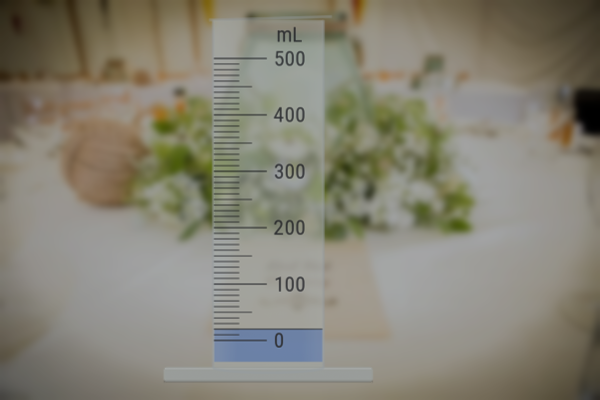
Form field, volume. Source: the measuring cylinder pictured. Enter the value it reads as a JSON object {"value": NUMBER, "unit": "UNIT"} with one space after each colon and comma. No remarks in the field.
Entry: {"value": 20, "unit": "mL"}
